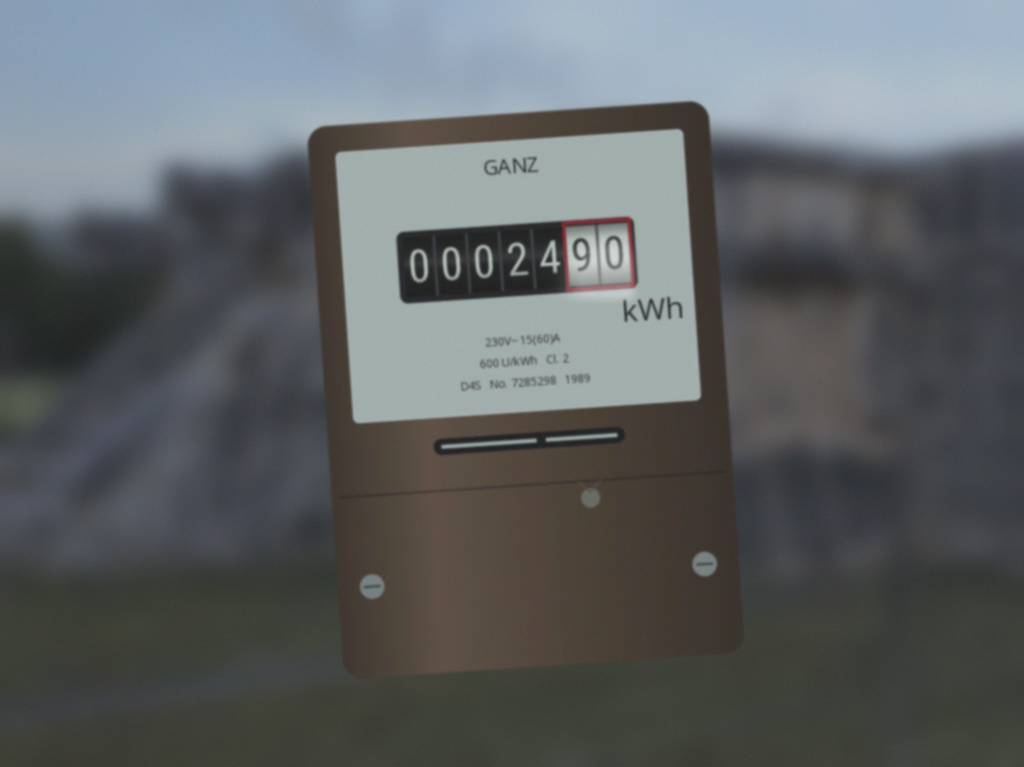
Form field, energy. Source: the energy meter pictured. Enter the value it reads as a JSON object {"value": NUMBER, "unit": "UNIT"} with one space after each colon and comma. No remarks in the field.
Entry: {"value": 24.90, "unit": "kWh"}
